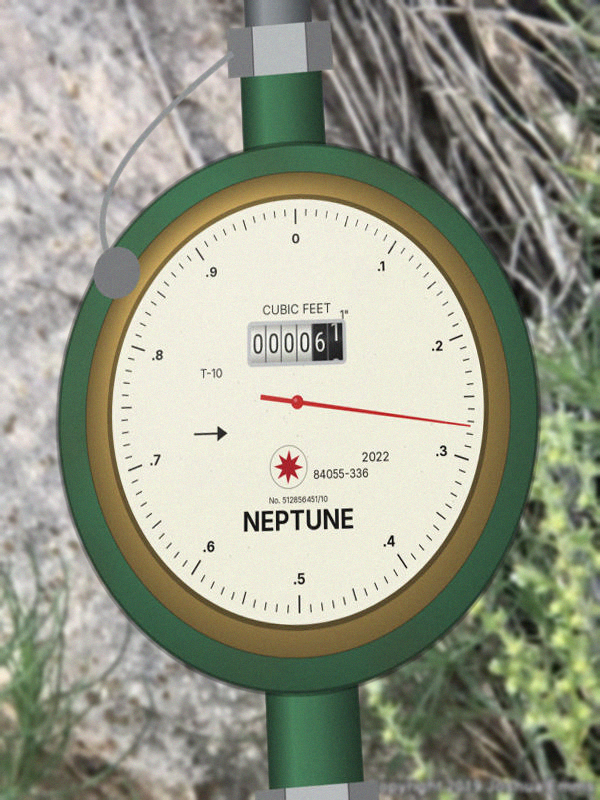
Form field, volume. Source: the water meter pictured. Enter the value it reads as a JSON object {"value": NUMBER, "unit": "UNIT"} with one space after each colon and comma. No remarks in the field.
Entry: {"value": 61.27, "unit": "ft³"}
